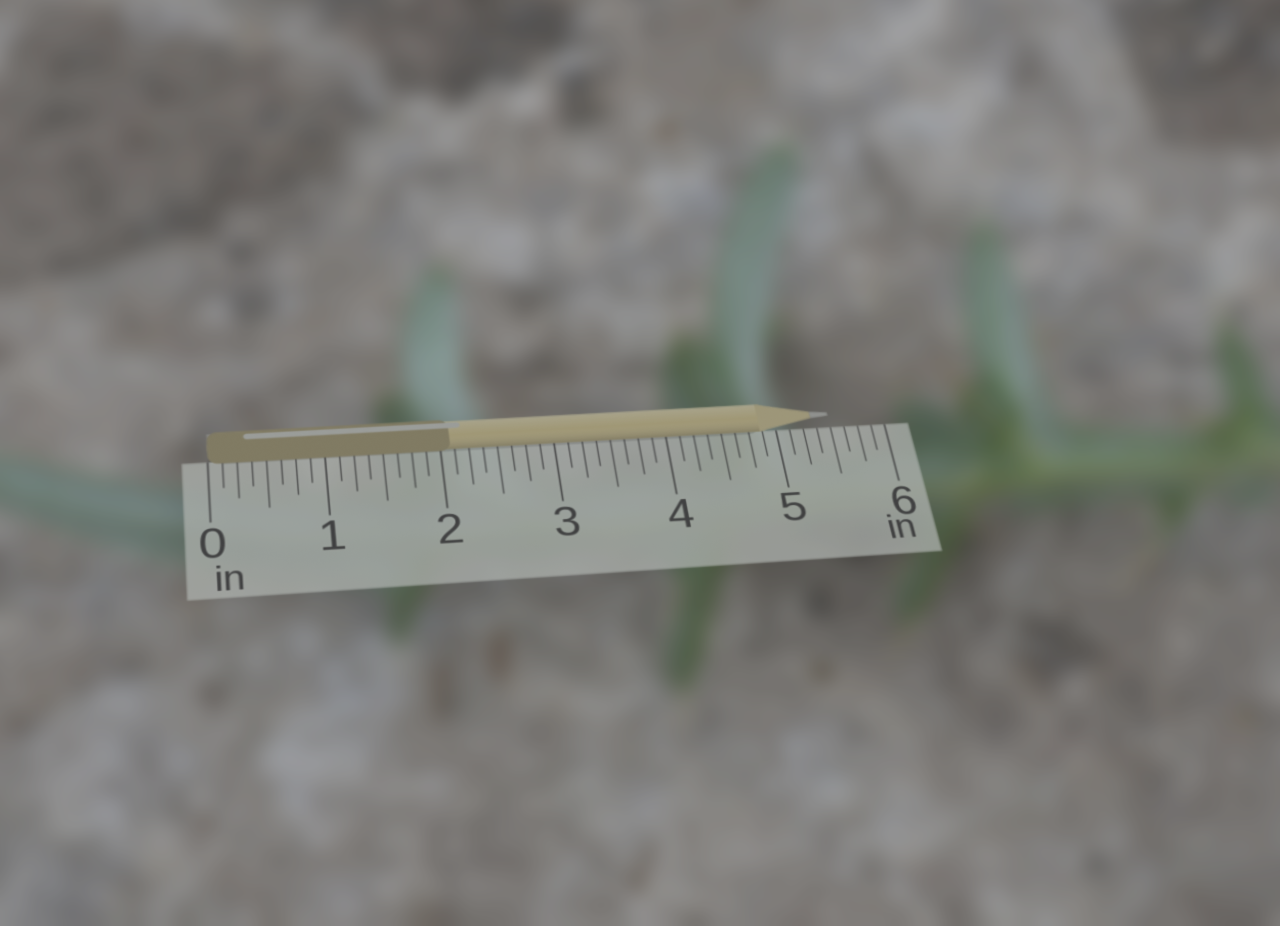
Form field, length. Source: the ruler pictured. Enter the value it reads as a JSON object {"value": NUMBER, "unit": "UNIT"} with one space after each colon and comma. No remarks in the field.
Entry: {"value": 5.5, "unit": "in"}
